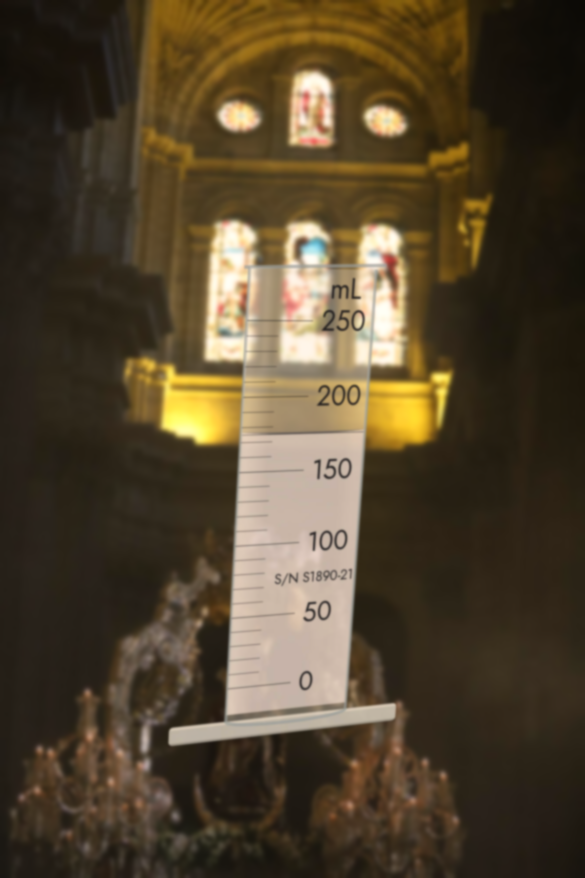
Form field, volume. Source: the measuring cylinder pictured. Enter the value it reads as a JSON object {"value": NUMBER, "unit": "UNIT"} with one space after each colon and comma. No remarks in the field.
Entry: {"value": 175, "unit": "mL"}
